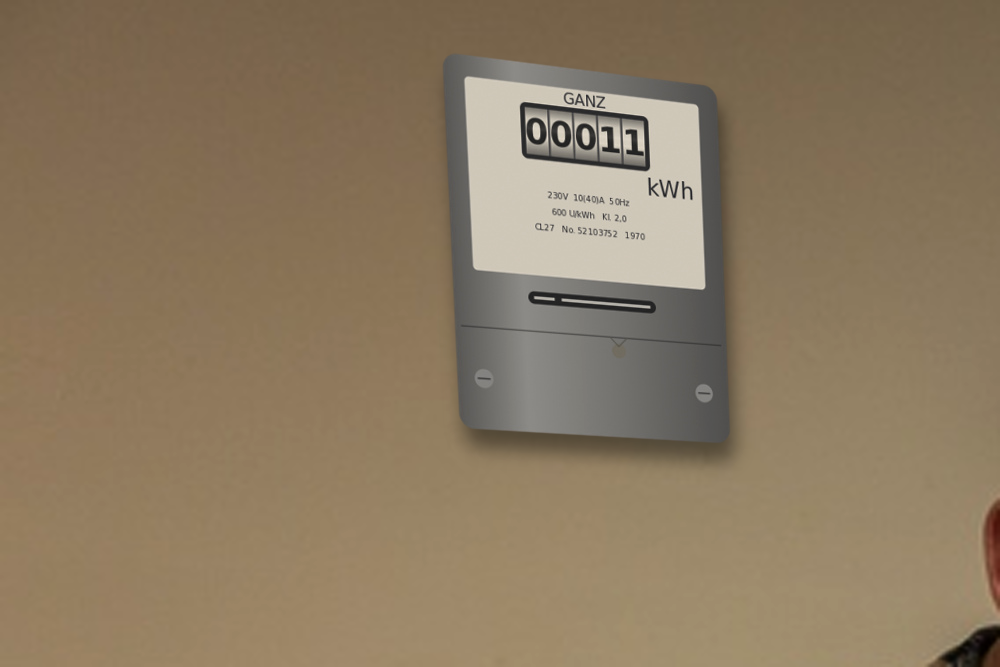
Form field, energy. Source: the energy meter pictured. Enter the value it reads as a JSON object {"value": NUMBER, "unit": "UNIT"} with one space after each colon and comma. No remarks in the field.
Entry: {"value": 11, "unit": "kWh"}
